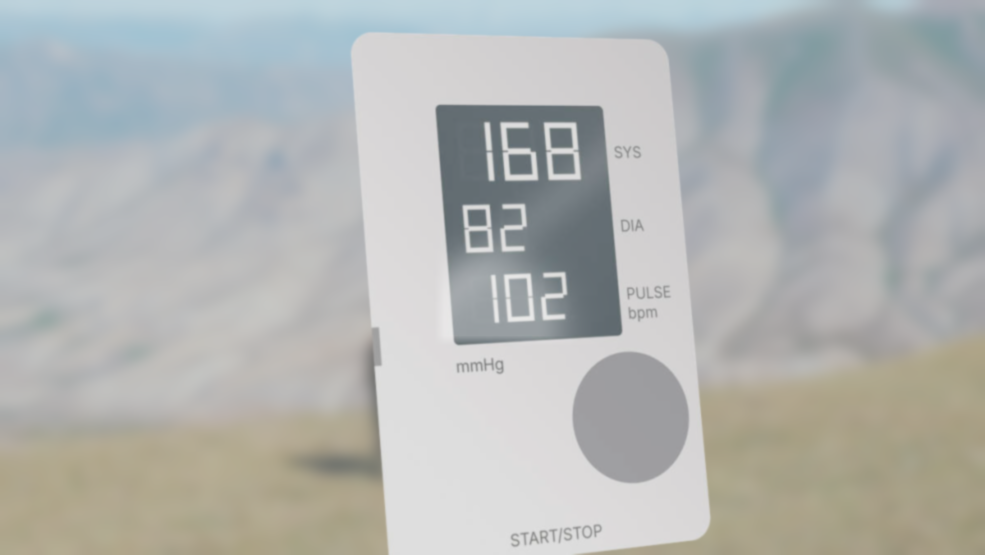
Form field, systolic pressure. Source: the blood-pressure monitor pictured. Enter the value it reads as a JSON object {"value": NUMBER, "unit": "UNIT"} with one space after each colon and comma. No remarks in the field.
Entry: {"value": 168, "unit": "mmHg"}
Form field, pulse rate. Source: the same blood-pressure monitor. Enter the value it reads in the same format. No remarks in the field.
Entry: {"value": 102, "unit": "bpm"}
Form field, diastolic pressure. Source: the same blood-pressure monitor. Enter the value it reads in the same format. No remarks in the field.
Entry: {"value": 82, "unit": "mmHg"}
